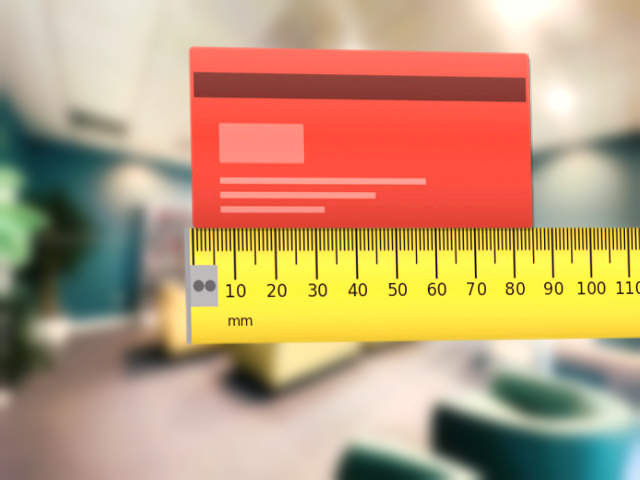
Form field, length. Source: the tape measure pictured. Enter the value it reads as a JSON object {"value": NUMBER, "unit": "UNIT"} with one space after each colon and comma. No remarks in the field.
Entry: {"value": 85, "unit": "mm"}
